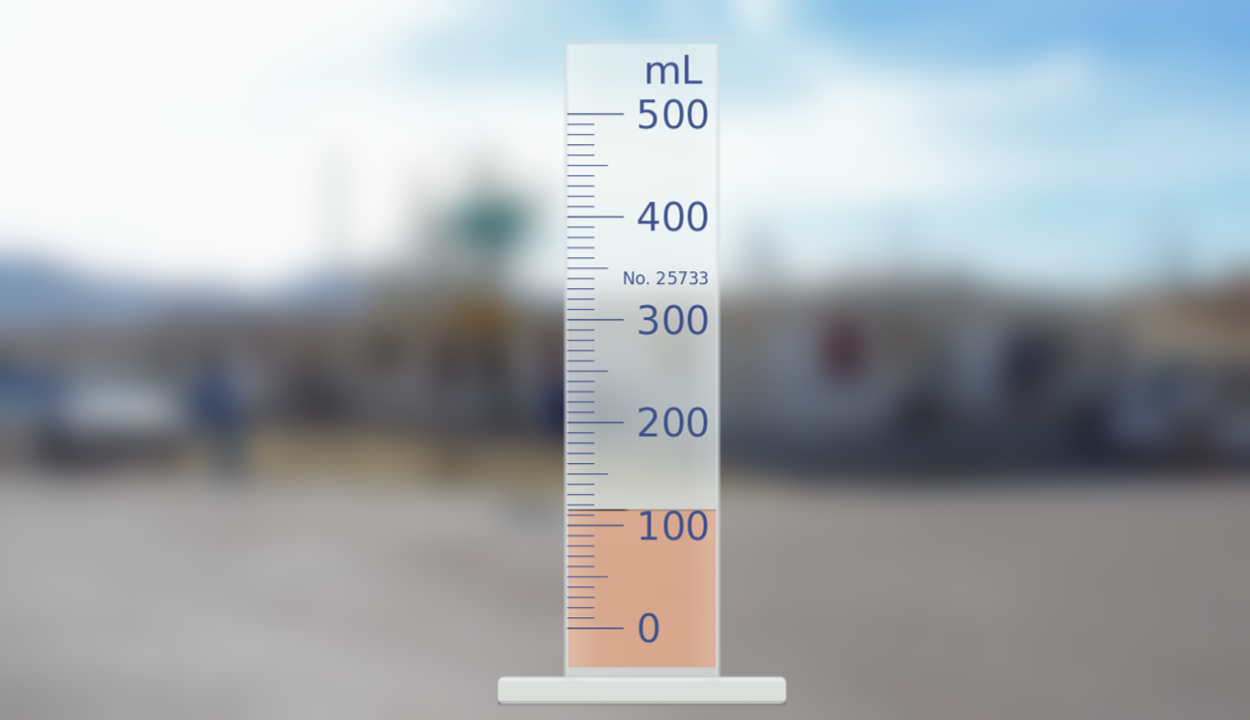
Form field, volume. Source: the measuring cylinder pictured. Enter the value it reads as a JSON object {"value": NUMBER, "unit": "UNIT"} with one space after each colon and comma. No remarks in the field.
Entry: {"value": 115, "unit": "mL"}
